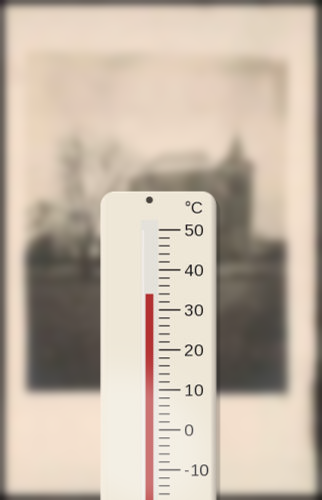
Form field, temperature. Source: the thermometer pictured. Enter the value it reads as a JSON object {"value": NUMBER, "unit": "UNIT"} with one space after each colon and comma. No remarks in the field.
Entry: {"value": 34, "unit": "°C"}
